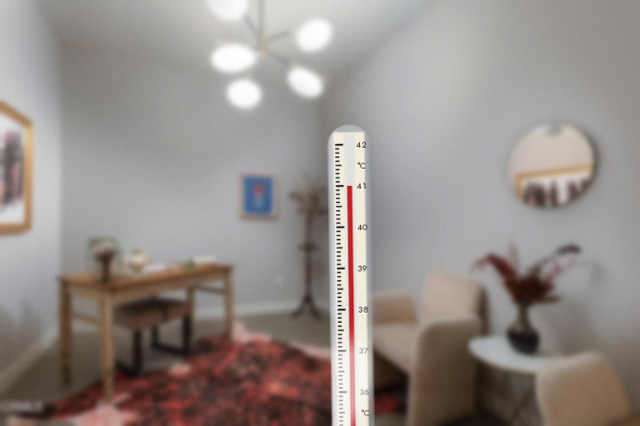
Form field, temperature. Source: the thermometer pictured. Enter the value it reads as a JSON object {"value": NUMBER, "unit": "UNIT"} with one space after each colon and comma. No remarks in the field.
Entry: {"value": 41, "unit": "°C"}
